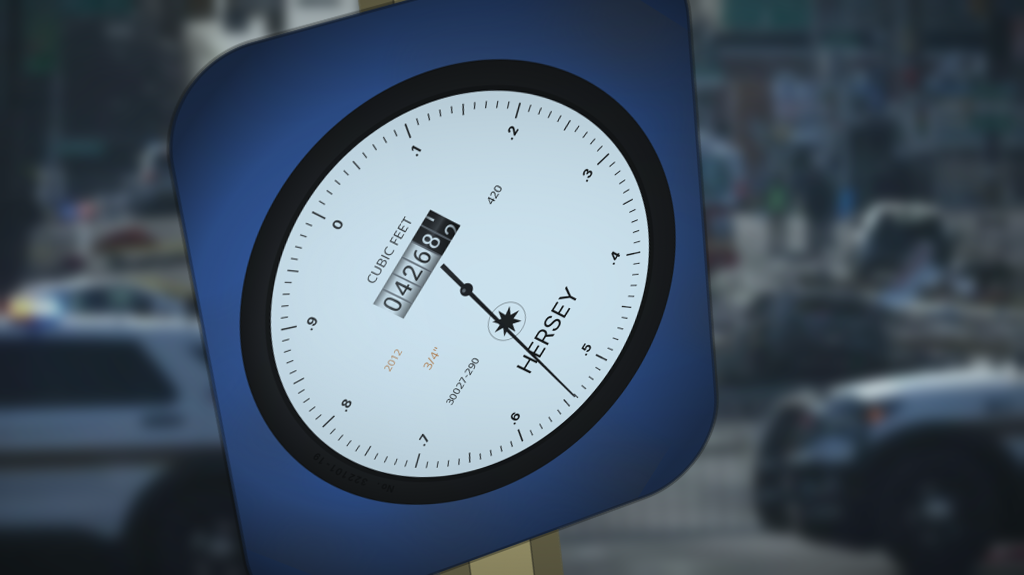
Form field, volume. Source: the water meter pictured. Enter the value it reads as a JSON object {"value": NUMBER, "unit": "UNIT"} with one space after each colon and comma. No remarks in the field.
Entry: {"value": 42681.54, "unit": "ft³"}
